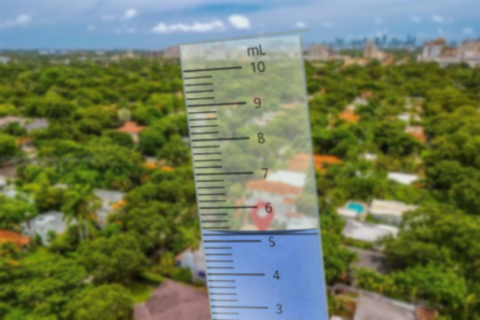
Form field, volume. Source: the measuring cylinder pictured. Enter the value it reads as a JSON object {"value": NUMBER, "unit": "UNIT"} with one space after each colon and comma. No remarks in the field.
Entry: {"value": 5.2, "unit": "mL"}
